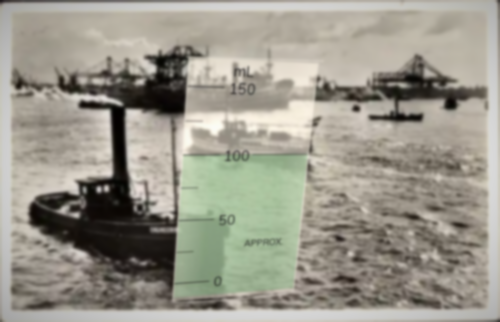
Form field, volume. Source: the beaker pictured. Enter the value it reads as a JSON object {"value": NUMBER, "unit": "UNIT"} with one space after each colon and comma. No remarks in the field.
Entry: {"value": 100, "unit": "mL"}
